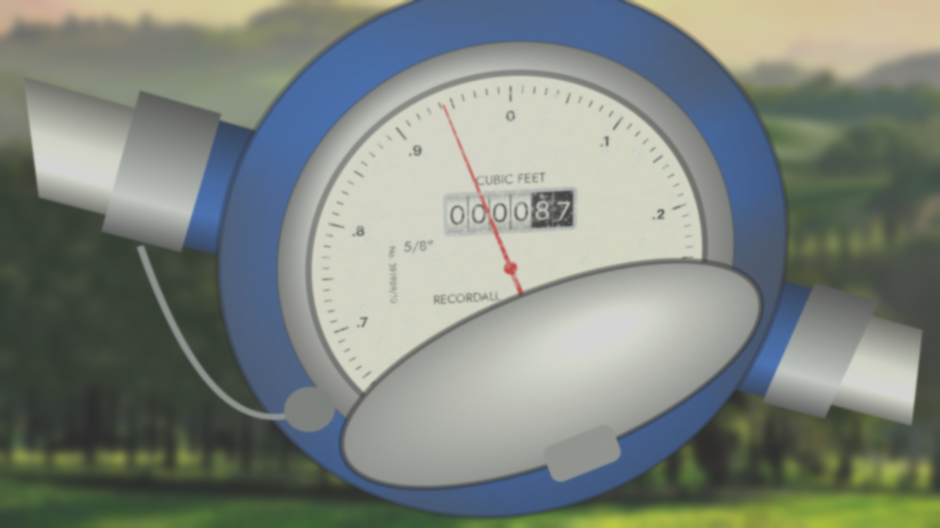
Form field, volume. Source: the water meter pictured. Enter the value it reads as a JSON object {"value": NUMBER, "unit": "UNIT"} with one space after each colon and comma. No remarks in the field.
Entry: {"value": 86.94, "unit": "ft³"}
